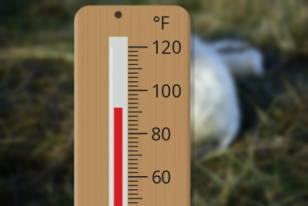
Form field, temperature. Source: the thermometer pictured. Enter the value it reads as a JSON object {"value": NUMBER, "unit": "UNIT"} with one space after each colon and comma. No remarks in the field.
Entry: {"value": 92, "unit": "°F"}
